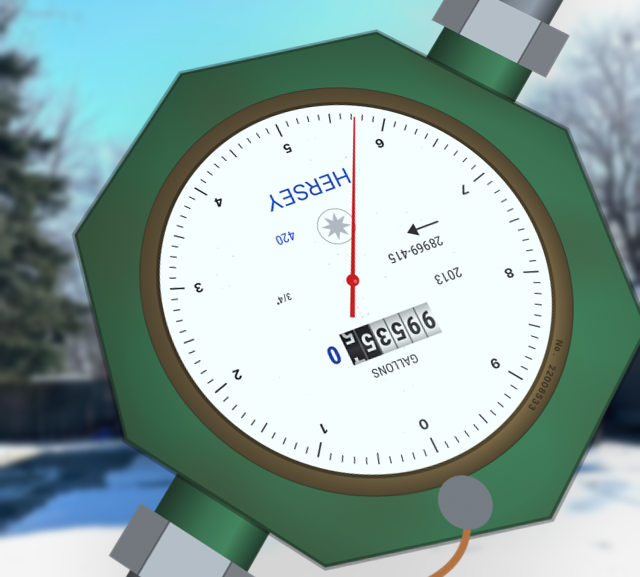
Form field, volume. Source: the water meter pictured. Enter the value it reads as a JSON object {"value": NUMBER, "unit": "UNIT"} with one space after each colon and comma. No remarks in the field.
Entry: {"value": 9953545.7, "unit": "gal"}
